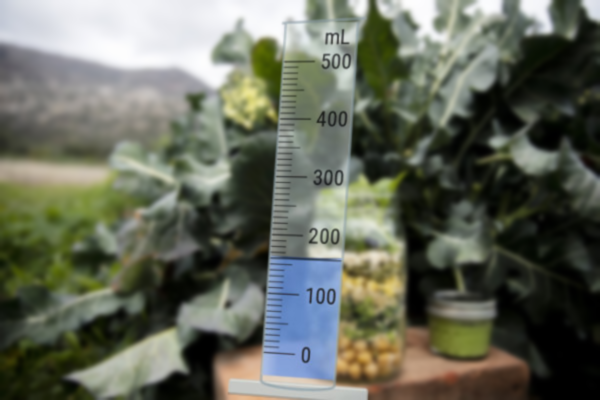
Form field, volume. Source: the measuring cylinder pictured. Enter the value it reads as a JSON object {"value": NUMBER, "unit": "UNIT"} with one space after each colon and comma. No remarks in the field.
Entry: {"value": 160, "unit": "mL"}
